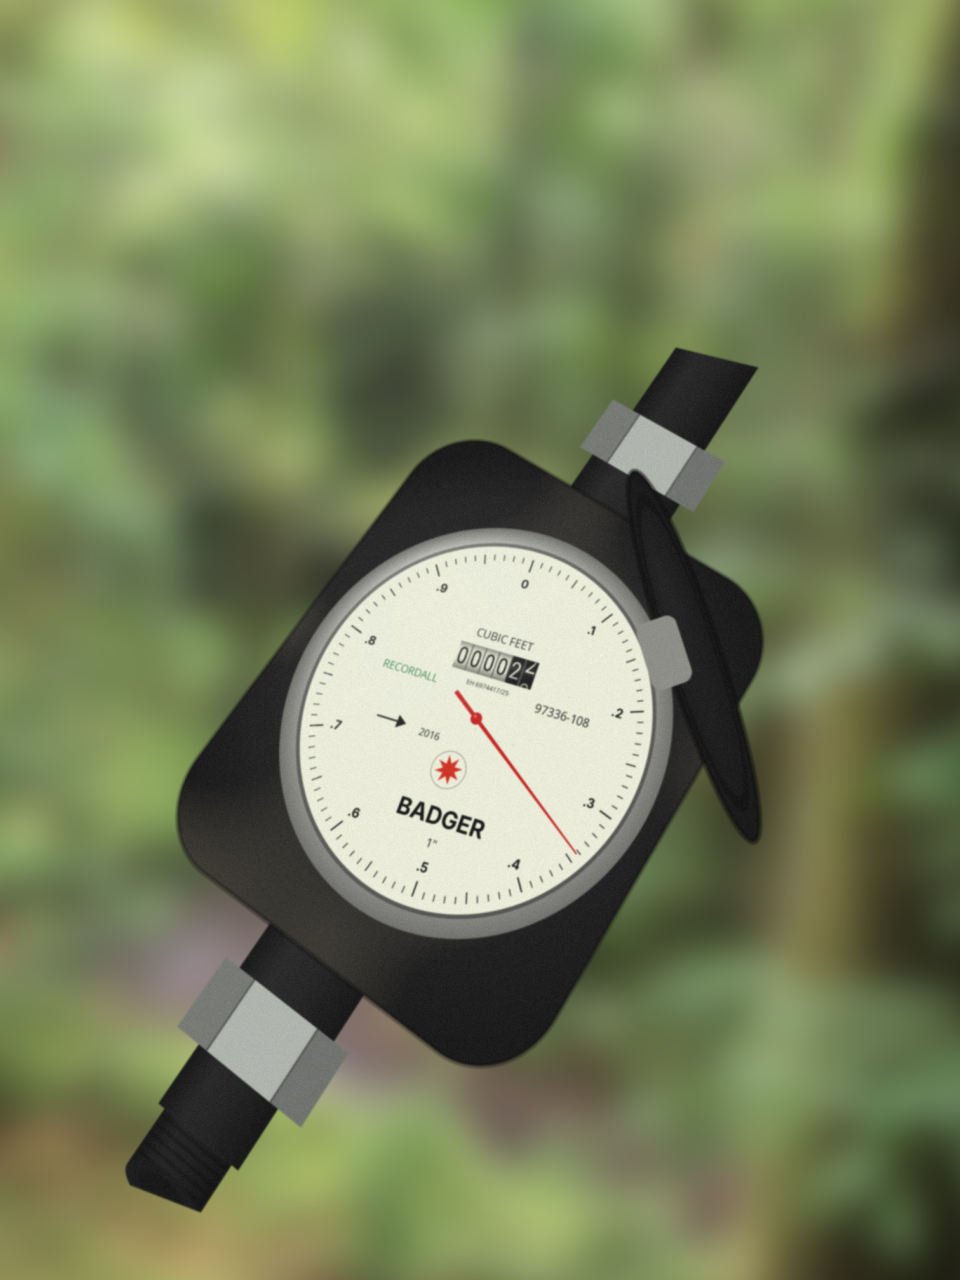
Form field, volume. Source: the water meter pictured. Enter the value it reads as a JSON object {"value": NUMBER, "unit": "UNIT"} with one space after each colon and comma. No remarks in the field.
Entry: {"value": 22.34, "unit": "ft³"}
